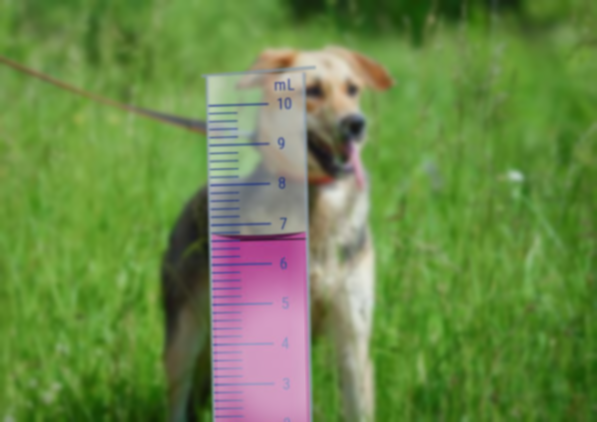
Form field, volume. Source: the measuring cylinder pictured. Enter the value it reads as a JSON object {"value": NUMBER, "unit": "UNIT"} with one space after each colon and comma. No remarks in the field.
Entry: {"value": 6.6, "unit": "mL"}
